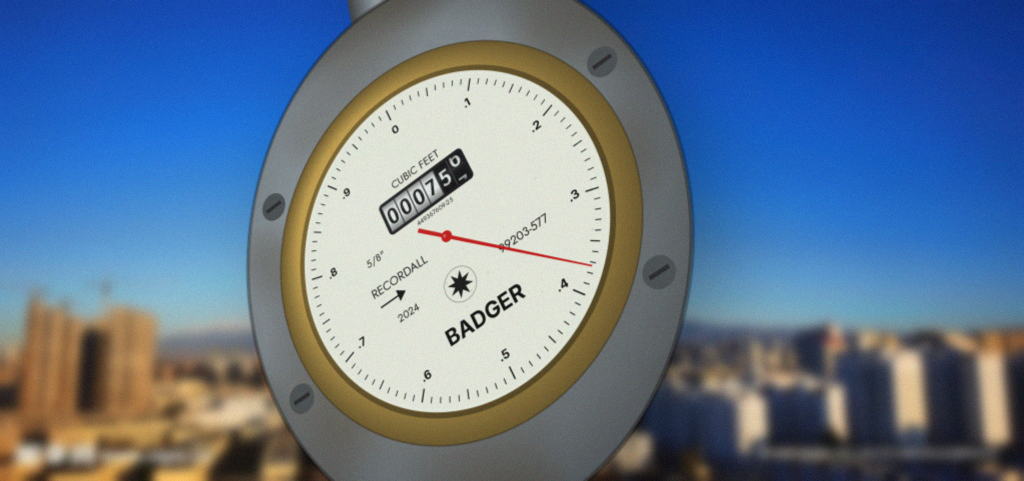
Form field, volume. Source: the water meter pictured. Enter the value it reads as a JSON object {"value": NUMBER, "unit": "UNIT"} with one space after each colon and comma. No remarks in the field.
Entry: {"value": 756.37, "unit": "ft³"}
